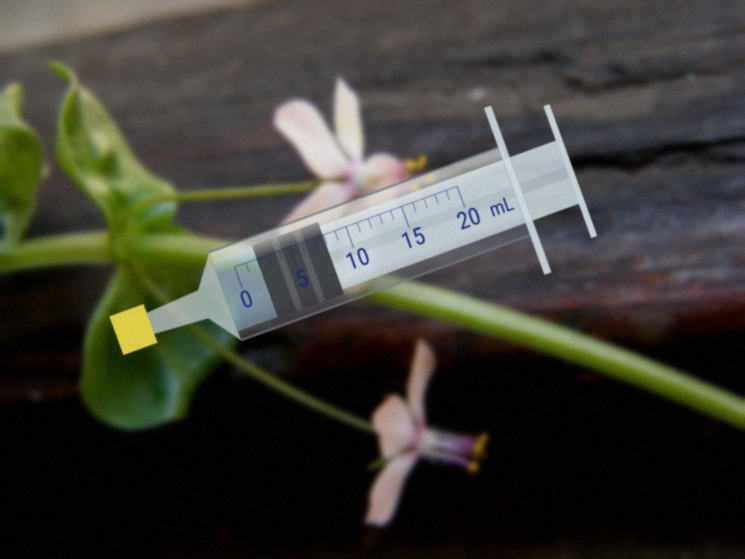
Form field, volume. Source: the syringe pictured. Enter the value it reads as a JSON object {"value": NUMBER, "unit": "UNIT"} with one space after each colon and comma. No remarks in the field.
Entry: {"value": 2, "unit": "mL"}
